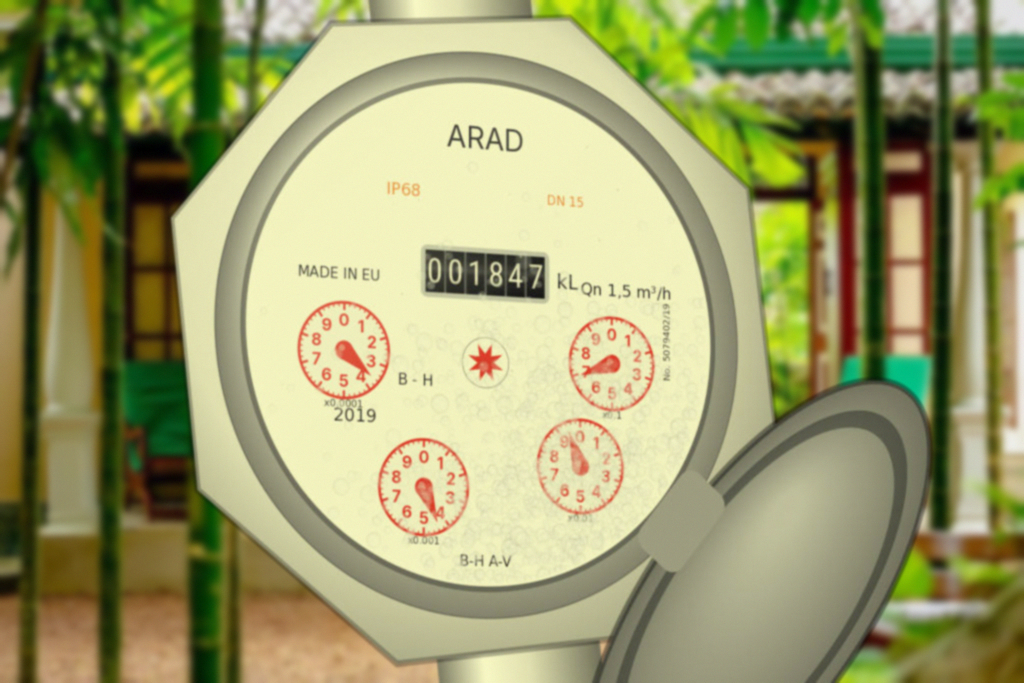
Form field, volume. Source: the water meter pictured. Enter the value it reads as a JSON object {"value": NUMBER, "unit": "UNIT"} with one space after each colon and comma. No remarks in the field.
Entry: {"value": 1847.6943, "unit": "kL"}
